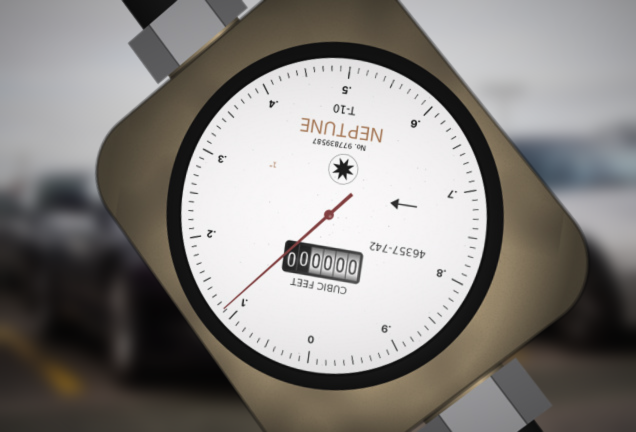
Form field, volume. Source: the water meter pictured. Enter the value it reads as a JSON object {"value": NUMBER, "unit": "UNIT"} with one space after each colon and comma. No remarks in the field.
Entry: {"value": 0.11, "unit": "ft³"}
